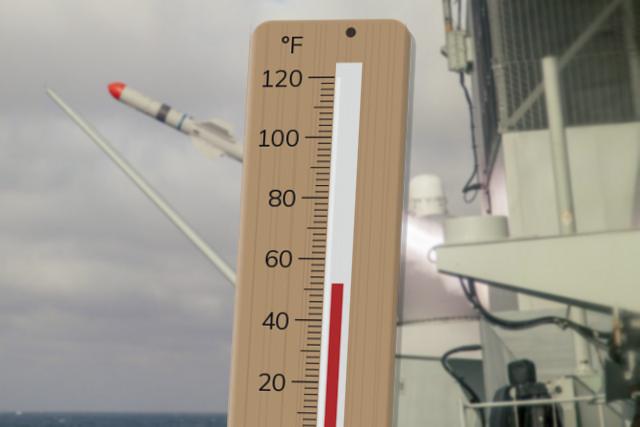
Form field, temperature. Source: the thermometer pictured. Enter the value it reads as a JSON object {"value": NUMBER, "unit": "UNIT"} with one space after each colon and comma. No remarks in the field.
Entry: {"value": 52, "unit": "°F"}
